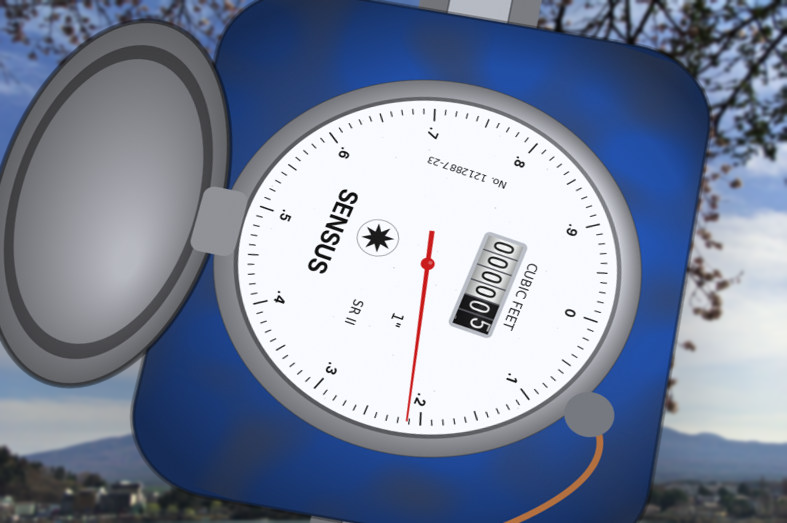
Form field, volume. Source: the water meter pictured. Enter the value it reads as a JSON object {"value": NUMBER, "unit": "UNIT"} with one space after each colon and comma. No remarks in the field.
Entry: {"value": 5.21, "unit": "ft³"}
